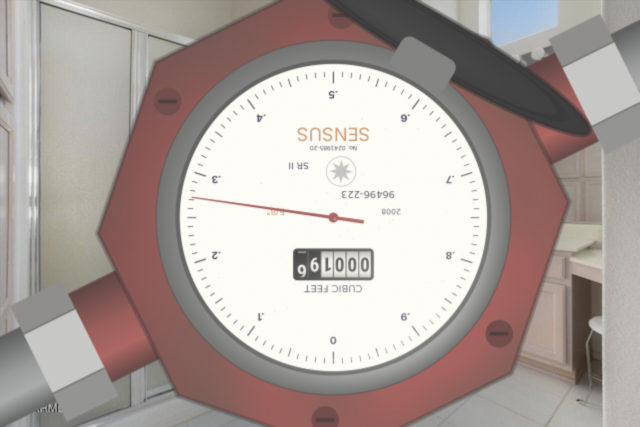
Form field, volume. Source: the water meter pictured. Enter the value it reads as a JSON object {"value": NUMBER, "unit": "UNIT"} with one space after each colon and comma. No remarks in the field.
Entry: {"value": 196.27, "unit": "ft³"}
